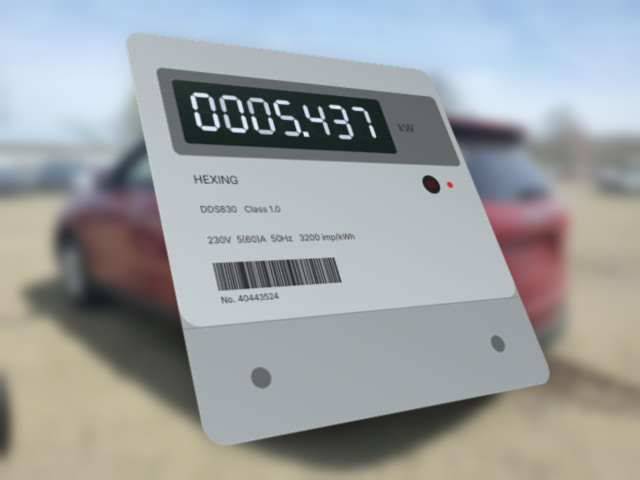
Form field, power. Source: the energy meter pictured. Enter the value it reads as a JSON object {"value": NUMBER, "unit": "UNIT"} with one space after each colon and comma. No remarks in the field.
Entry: {"value": 5.437, "unit": "kW"}
